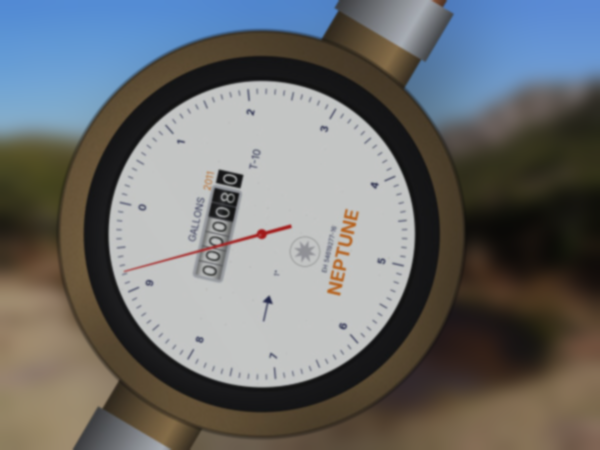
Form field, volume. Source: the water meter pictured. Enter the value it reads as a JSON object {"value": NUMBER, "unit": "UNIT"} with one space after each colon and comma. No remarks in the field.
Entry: {"value": 79.2, "unit": "gal"}
